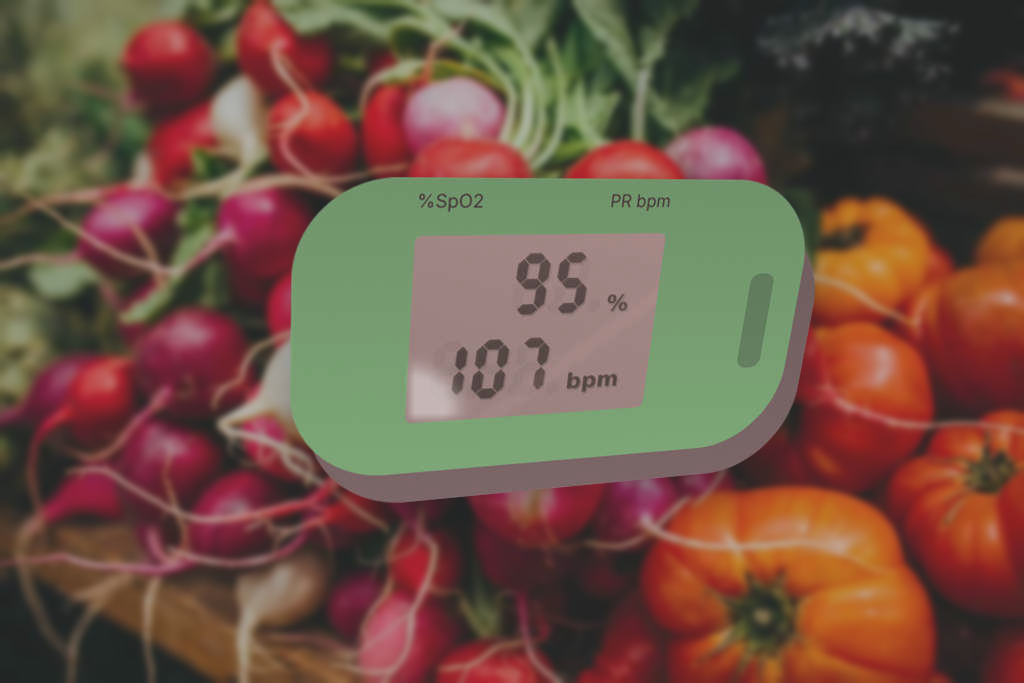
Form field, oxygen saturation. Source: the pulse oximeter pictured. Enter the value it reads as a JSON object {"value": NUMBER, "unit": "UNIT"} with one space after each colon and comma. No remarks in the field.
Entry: {"value": 95, "unit": "%"}
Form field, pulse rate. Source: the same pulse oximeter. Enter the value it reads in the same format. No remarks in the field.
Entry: {"value": 107, "unit": "bpm"}
